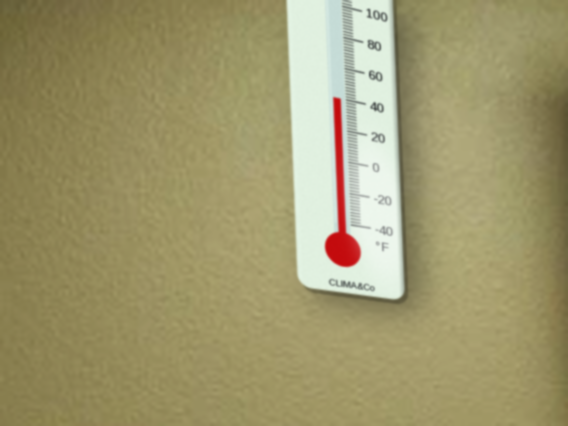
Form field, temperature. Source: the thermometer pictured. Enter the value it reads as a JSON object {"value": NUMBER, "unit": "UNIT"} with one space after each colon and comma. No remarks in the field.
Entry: {"value": 40, "unit": "°F"}
